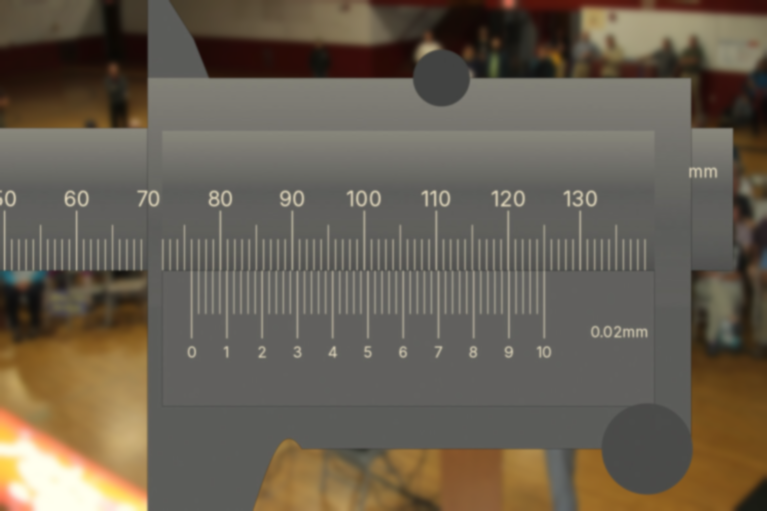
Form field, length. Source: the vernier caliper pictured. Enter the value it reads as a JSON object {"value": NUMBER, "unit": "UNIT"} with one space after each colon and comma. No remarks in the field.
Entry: {"value": 76.0, "unit": "mm"}
